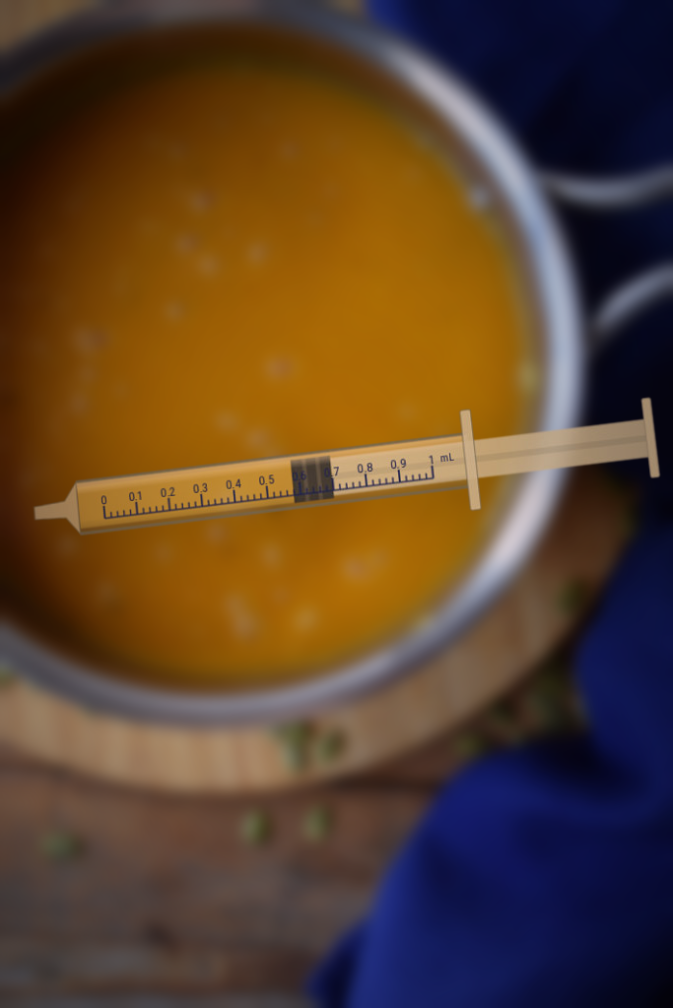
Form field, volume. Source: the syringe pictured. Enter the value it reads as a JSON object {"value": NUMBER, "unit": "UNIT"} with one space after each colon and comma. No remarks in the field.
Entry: {"value": 0.58, "unit": "mL"}
